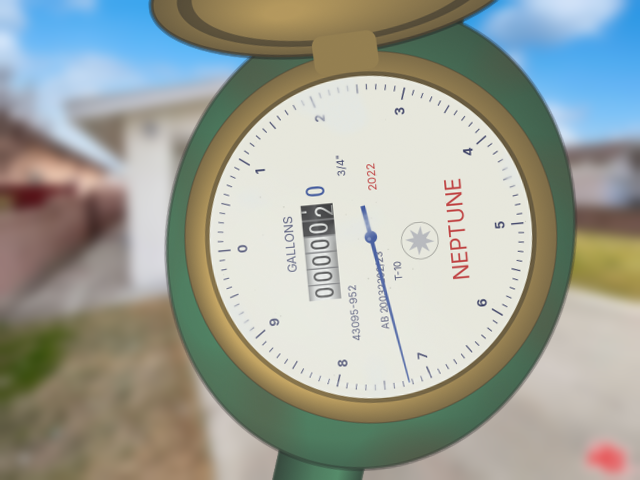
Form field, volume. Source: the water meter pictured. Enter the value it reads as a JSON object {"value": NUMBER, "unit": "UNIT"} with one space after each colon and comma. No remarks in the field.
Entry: {"value": 17.2, "unit": "gal"}
